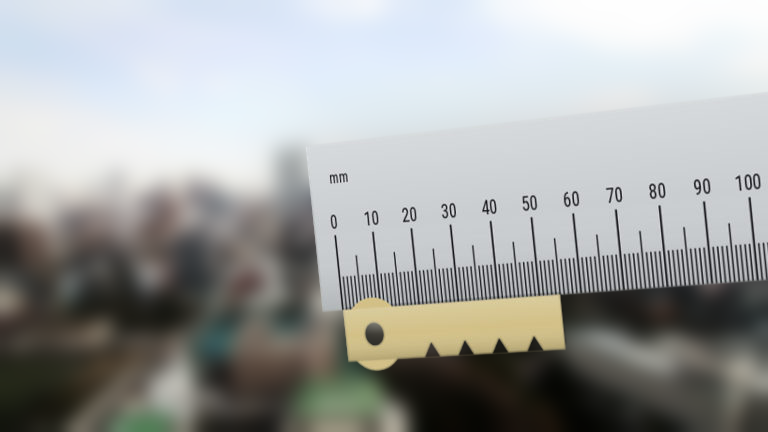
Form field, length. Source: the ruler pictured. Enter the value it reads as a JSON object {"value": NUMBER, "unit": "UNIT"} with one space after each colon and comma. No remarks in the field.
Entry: {"value": 55, "unit": "mm"}
